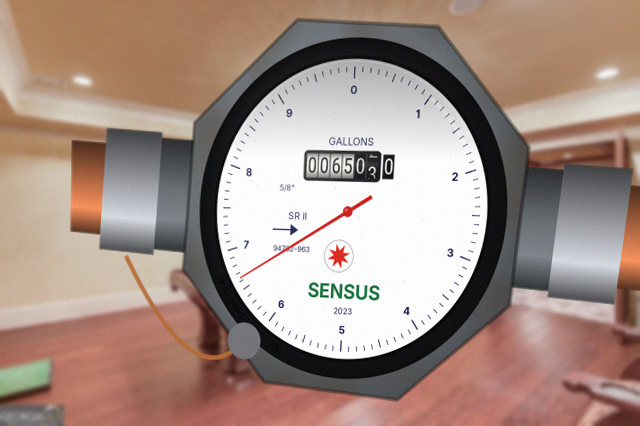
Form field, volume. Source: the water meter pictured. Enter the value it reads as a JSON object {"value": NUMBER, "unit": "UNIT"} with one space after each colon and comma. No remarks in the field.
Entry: {"value": 65026.6, "unit": "gal"}
